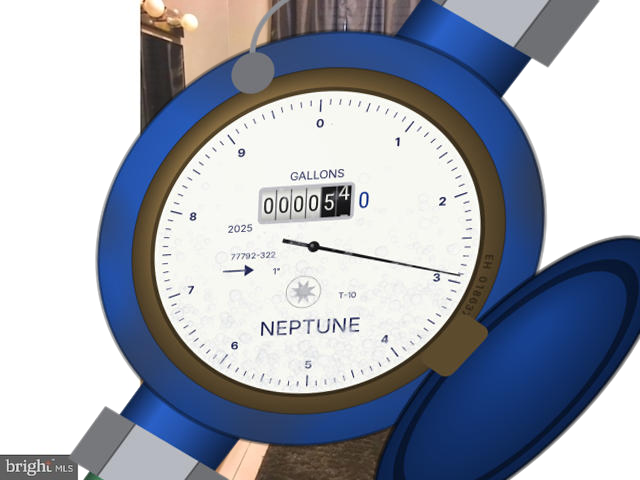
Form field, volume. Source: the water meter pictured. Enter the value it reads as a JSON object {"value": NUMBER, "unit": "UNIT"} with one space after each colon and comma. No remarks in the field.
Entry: {"value": 542.9, "unit": "gal"}
